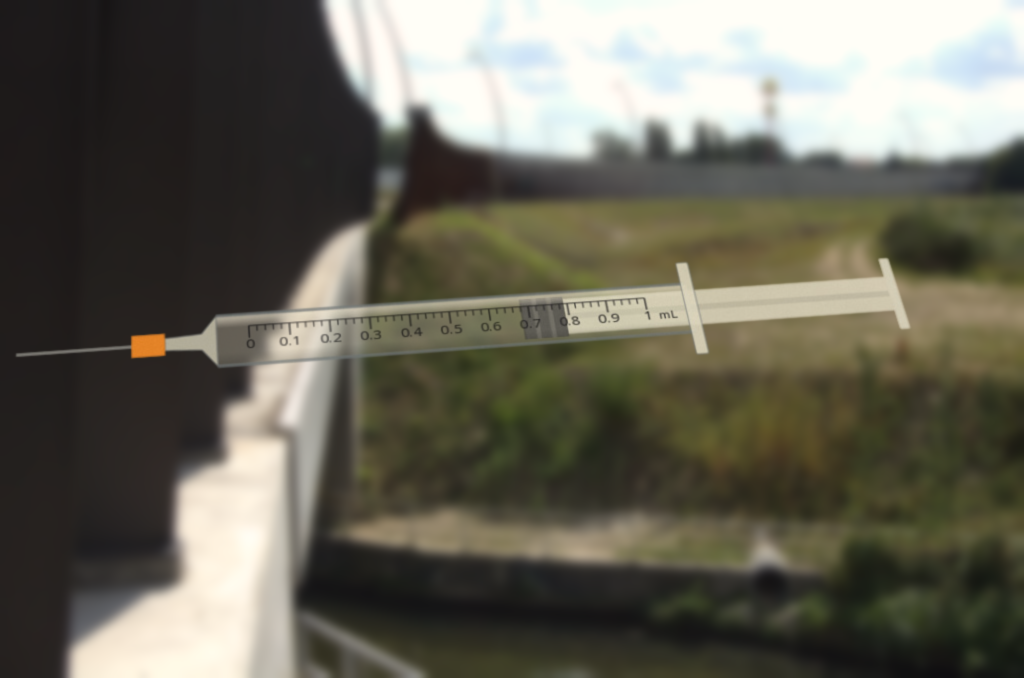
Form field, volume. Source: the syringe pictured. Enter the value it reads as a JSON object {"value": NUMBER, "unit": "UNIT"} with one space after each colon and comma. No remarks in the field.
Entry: {"value": 0.68, "unit": "mL"}
